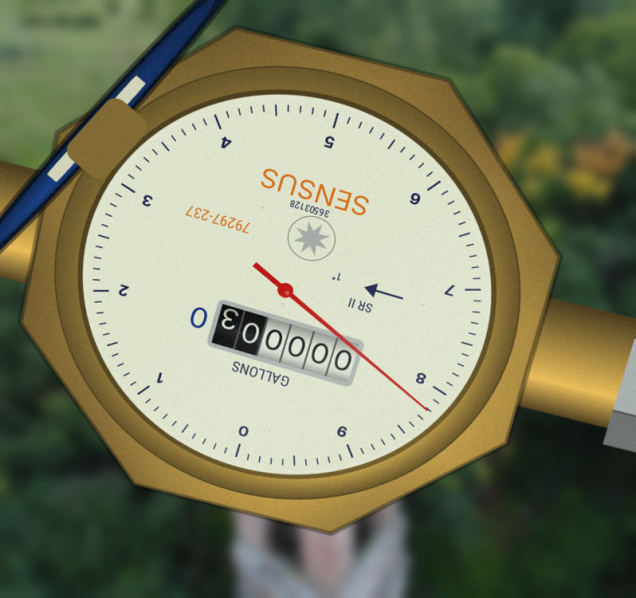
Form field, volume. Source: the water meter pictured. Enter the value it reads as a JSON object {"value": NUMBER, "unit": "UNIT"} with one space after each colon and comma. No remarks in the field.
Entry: {"value": 28.2, "unit": "gal"}
